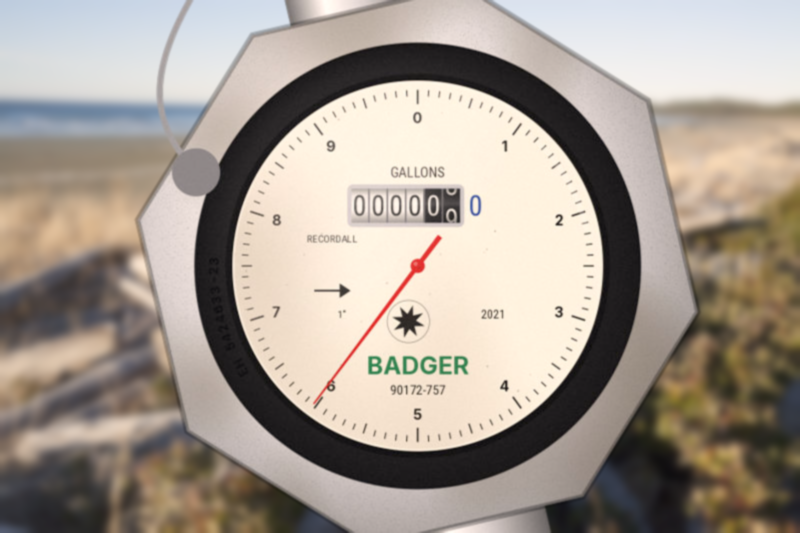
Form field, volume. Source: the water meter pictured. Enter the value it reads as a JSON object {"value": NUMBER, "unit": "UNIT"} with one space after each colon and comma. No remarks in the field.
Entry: {"value": 86.0, "unit": "gal"}
